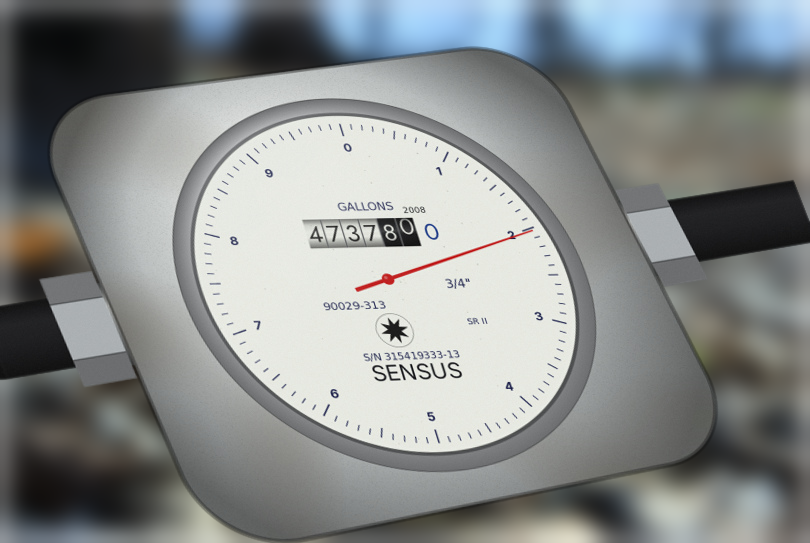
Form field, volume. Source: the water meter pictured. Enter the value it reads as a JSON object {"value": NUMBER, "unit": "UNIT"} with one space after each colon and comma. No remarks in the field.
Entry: {"value": 4737802.0, "unit": "gal"}
